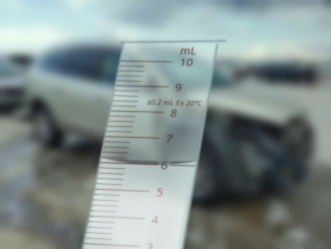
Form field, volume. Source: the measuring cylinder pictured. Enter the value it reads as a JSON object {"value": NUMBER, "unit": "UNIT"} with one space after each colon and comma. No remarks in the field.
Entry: {"value": 6, "unit": "mL"}
